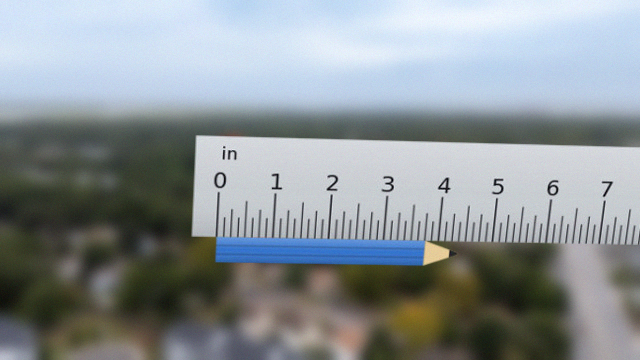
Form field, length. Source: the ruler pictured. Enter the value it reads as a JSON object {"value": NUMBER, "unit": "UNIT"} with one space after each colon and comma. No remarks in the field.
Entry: {"value": 4.375, "unit": "in"}
